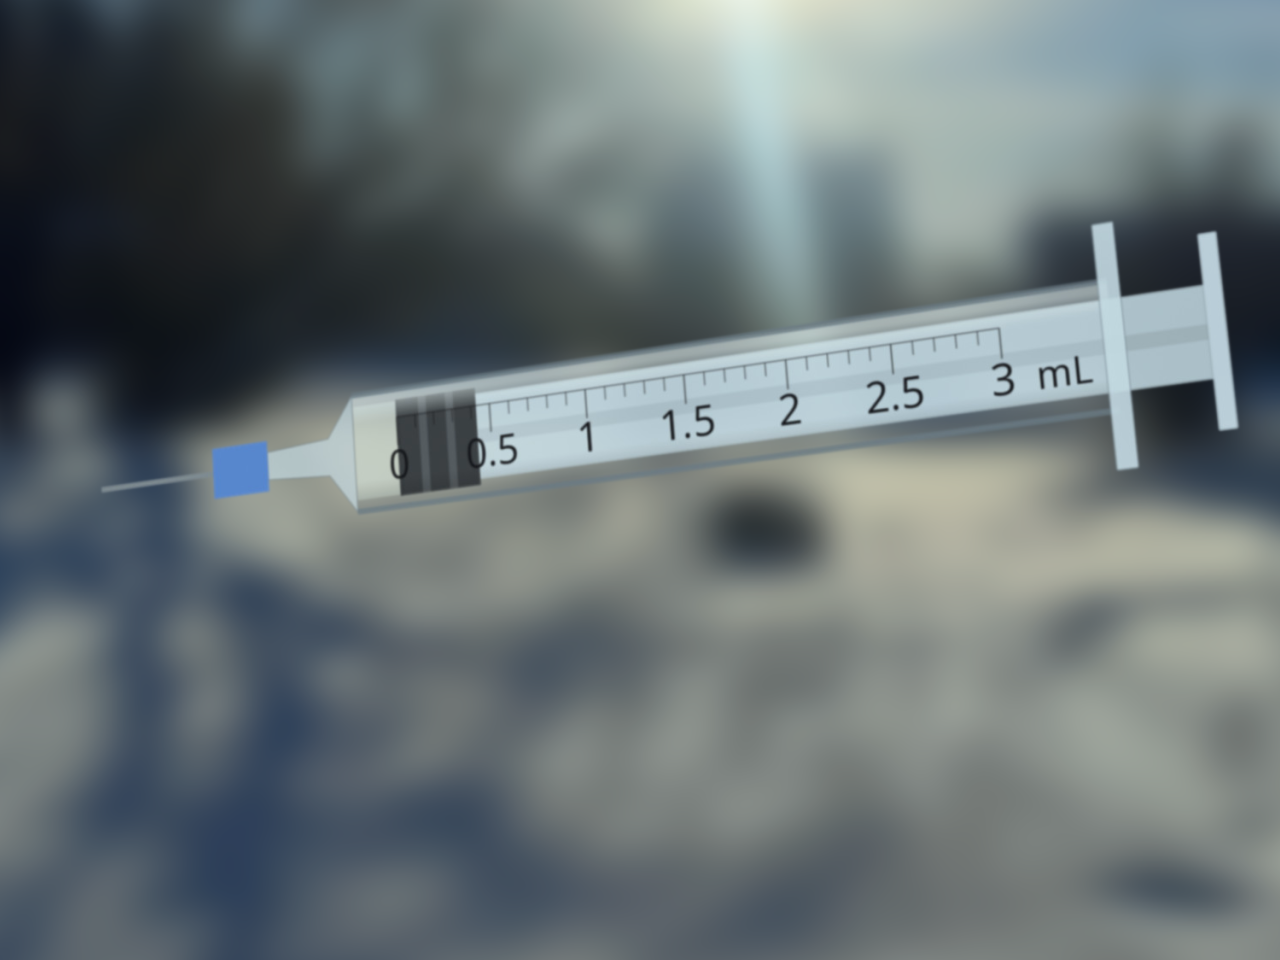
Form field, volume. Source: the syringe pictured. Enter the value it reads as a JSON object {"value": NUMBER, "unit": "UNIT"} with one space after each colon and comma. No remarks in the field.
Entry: {"value": 0, "unit": "mL"}
